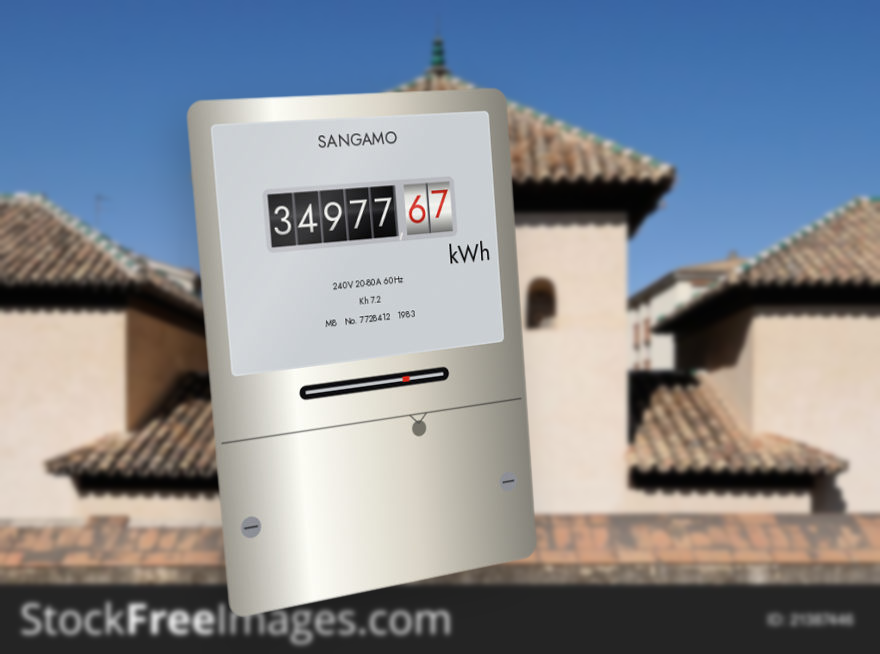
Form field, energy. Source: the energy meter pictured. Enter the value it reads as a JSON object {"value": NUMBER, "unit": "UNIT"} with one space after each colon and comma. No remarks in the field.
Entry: {"value": 34977.67, "unit": "kWh"}
